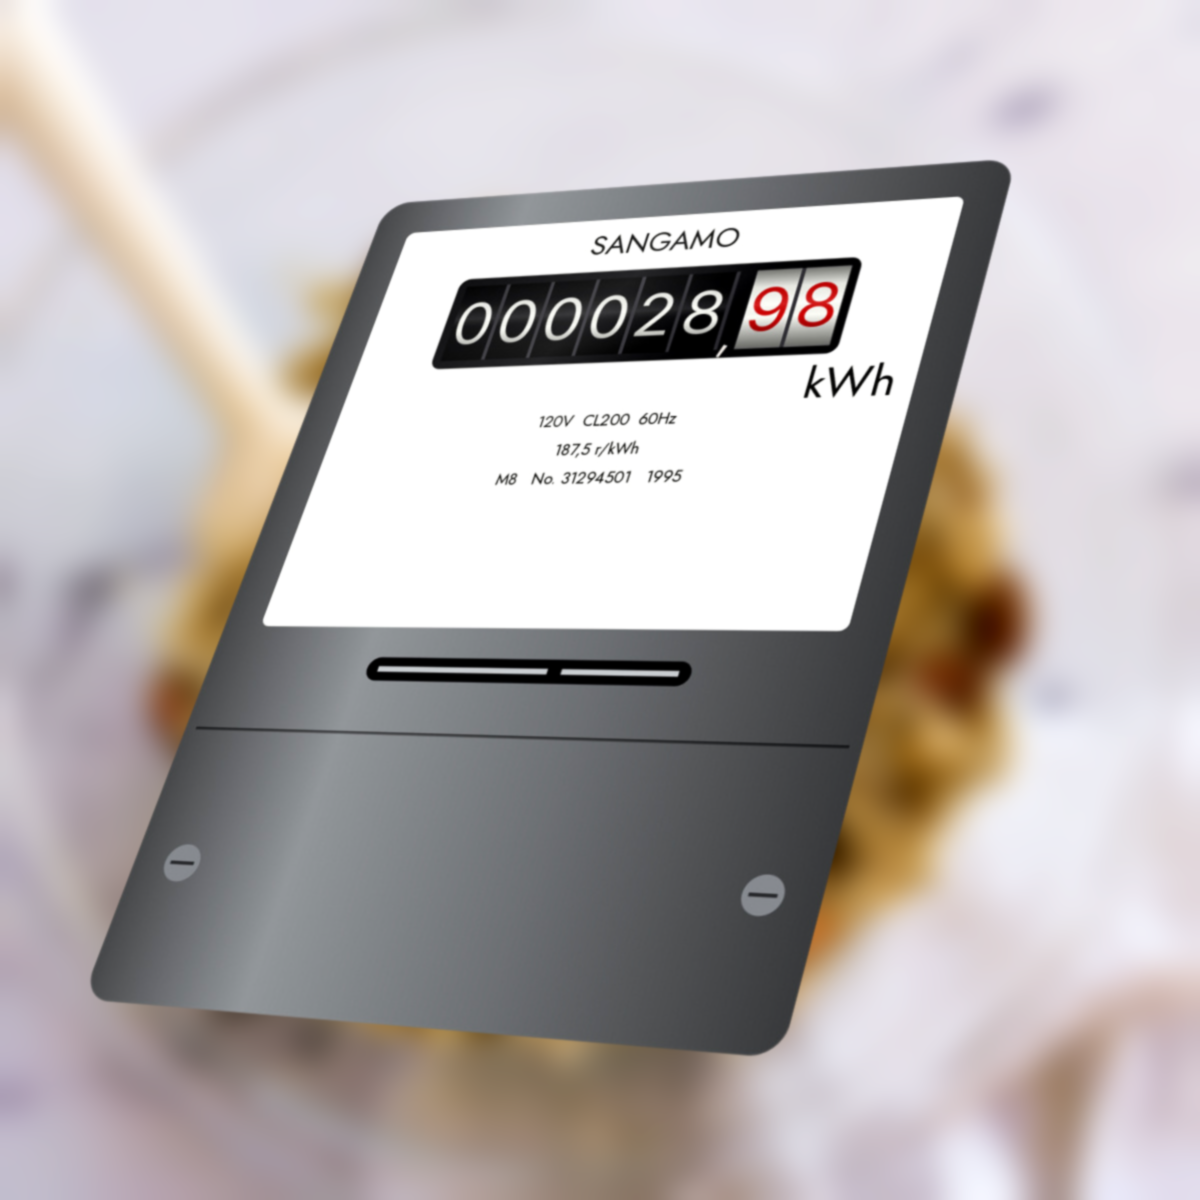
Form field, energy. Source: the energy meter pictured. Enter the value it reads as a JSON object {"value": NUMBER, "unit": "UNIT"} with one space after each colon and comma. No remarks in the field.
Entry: {"value": 28.98, "unit": "kWh"}
